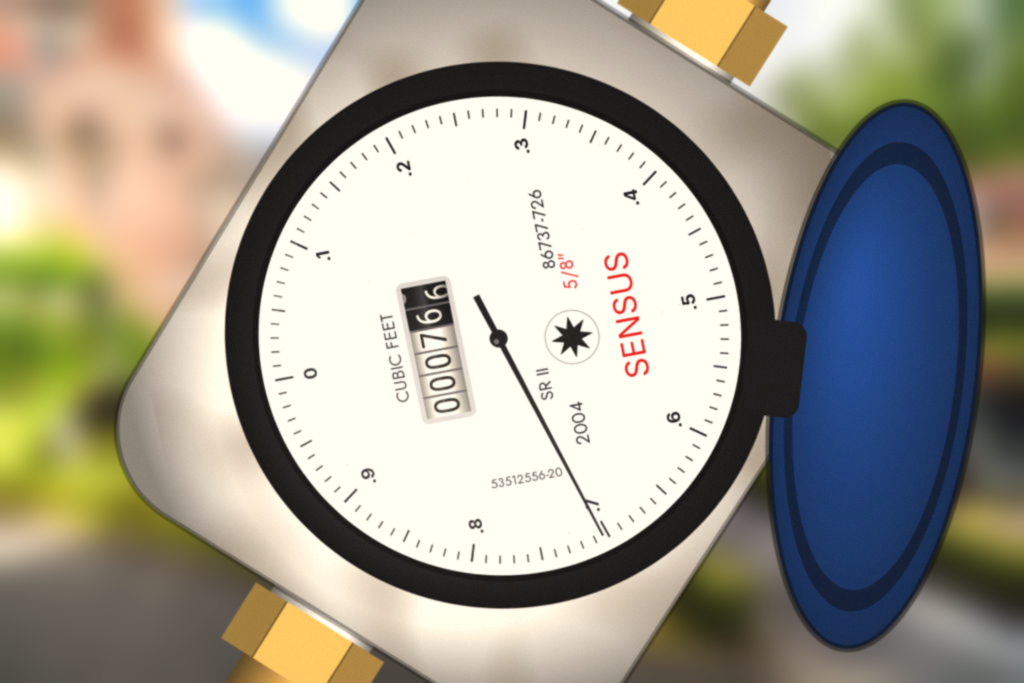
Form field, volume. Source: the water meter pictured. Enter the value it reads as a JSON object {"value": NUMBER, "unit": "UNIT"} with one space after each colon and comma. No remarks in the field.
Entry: {"value": 765.70, "unit": "ft³"}
